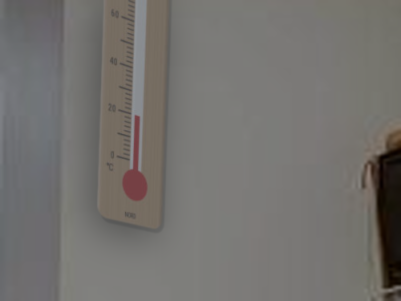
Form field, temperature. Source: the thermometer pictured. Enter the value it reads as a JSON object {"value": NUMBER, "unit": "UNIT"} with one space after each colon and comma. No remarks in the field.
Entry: {"value": 20, "unit": "°C"}
